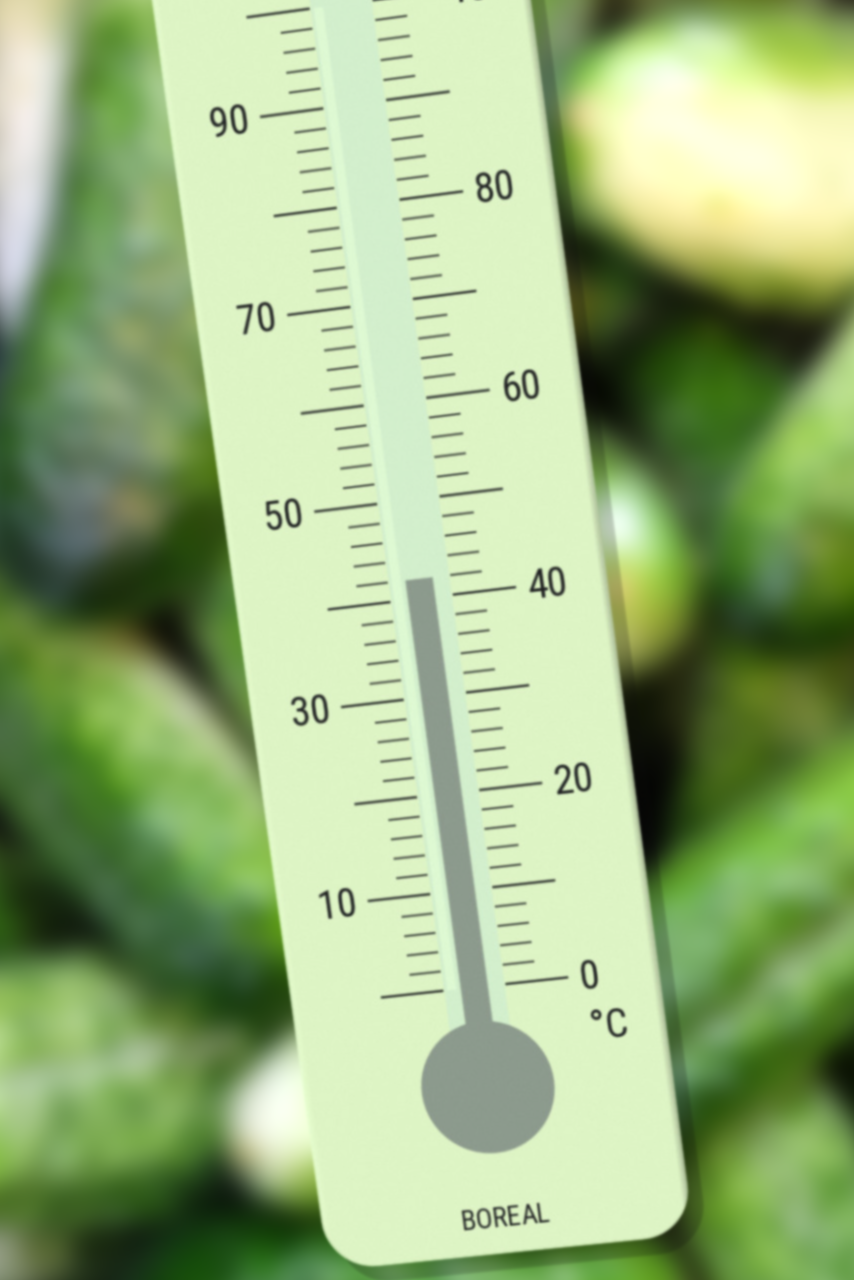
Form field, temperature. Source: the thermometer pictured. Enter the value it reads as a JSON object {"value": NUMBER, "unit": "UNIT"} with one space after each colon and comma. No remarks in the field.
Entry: {"value": 42, "unit": "°C"}
